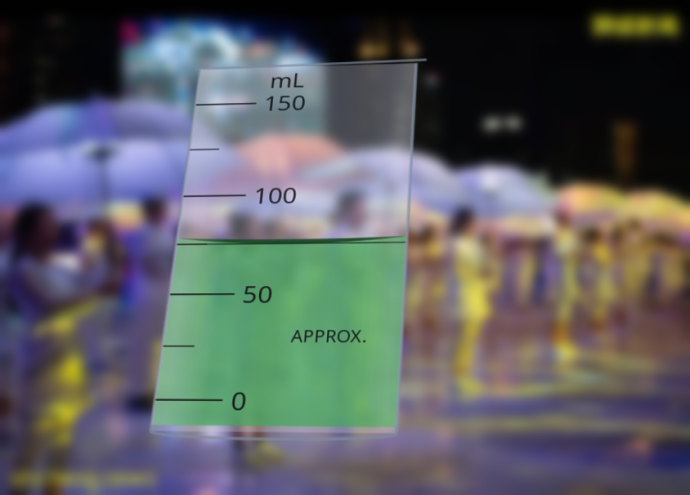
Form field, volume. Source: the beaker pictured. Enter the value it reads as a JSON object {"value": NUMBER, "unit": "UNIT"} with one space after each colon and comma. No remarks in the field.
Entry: {"value": 75, "unit": "mL"}
